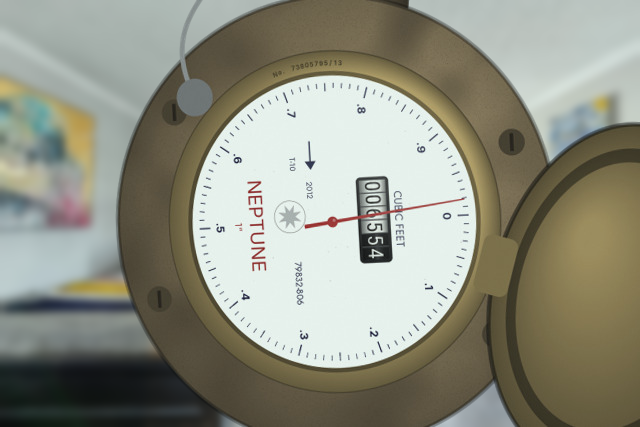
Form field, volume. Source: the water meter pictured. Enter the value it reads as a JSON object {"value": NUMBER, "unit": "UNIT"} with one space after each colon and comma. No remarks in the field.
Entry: {"value": 6553.98, "unit": "ft³"}
